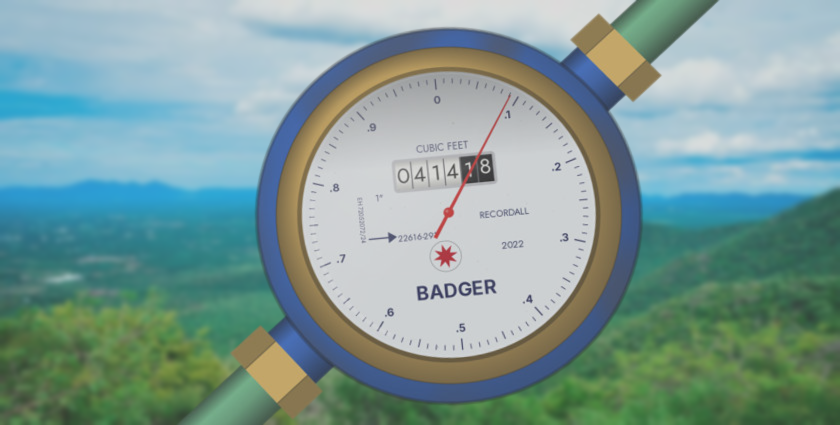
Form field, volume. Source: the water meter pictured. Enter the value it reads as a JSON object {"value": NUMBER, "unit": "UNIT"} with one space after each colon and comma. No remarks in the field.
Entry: {"value": 41418.09, "unit": "ft³"}
